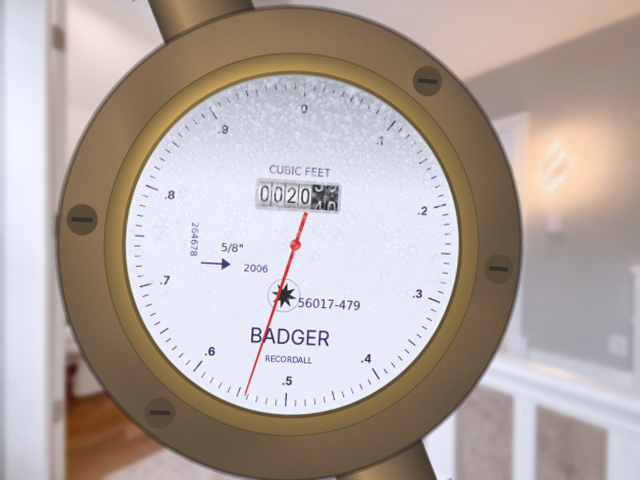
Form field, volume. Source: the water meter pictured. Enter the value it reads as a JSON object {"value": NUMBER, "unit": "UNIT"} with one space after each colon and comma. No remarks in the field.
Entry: {"value": 2039.54, "unit": "ft³"}
